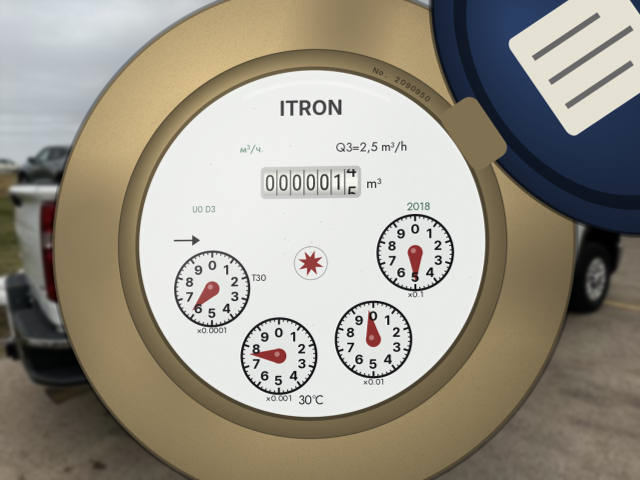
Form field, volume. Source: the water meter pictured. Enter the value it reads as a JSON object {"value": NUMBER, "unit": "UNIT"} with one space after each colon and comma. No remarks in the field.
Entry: {"value": 14.4976, "unit": "m³"}
